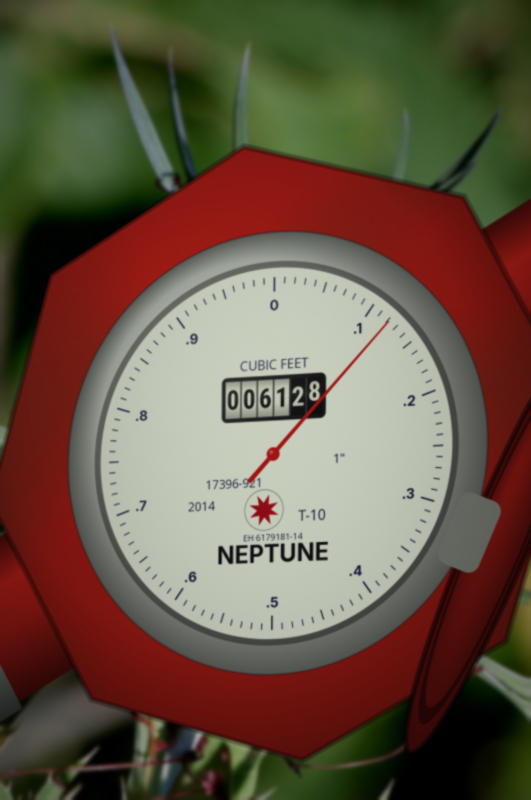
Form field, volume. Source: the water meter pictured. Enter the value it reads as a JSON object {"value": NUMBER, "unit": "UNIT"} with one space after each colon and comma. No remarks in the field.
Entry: {"value": 6128.12, "unit": "ft³"}
